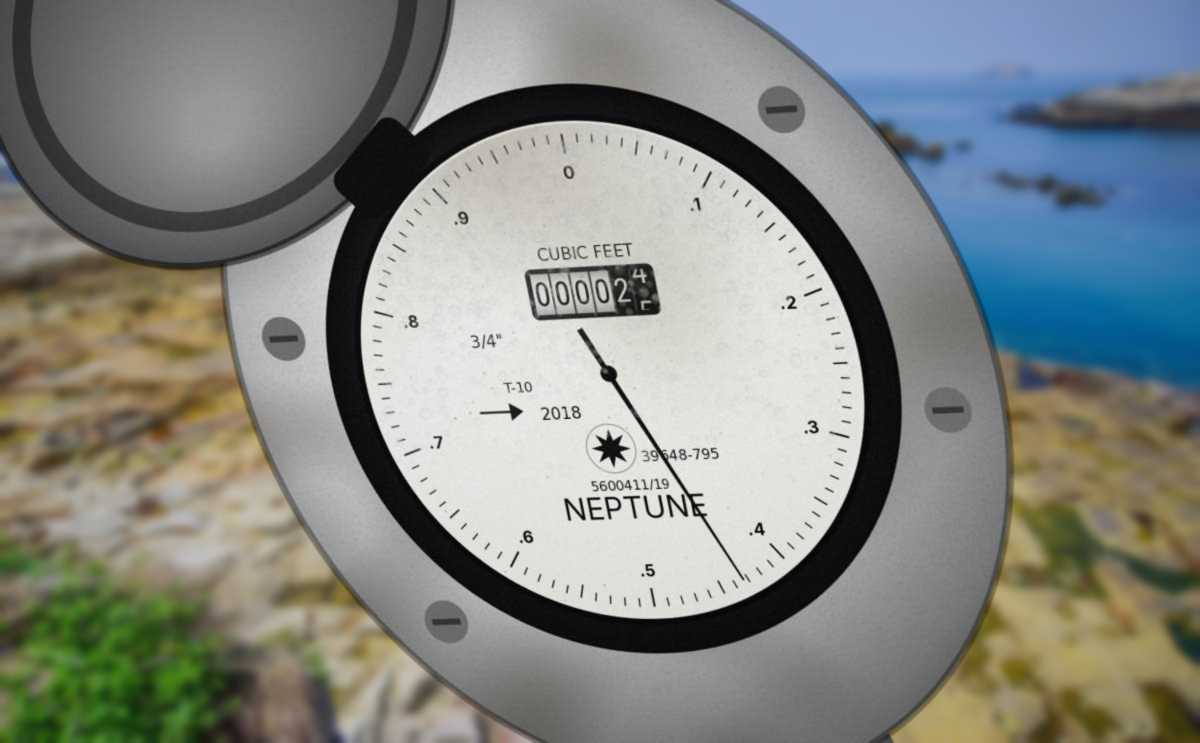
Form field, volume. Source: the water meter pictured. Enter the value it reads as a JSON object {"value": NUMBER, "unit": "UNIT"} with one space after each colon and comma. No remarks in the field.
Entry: {"value": 24.43, "unit": "ft³"}
